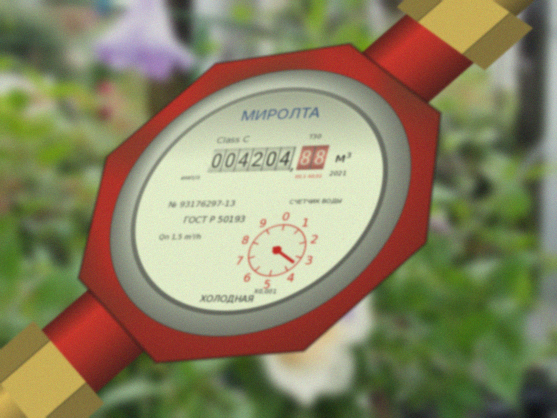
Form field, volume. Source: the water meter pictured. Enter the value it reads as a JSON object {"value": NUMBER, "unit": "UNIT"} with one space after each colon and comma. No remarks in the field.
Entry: {"value": 4204.883, "unit": "m³"}
